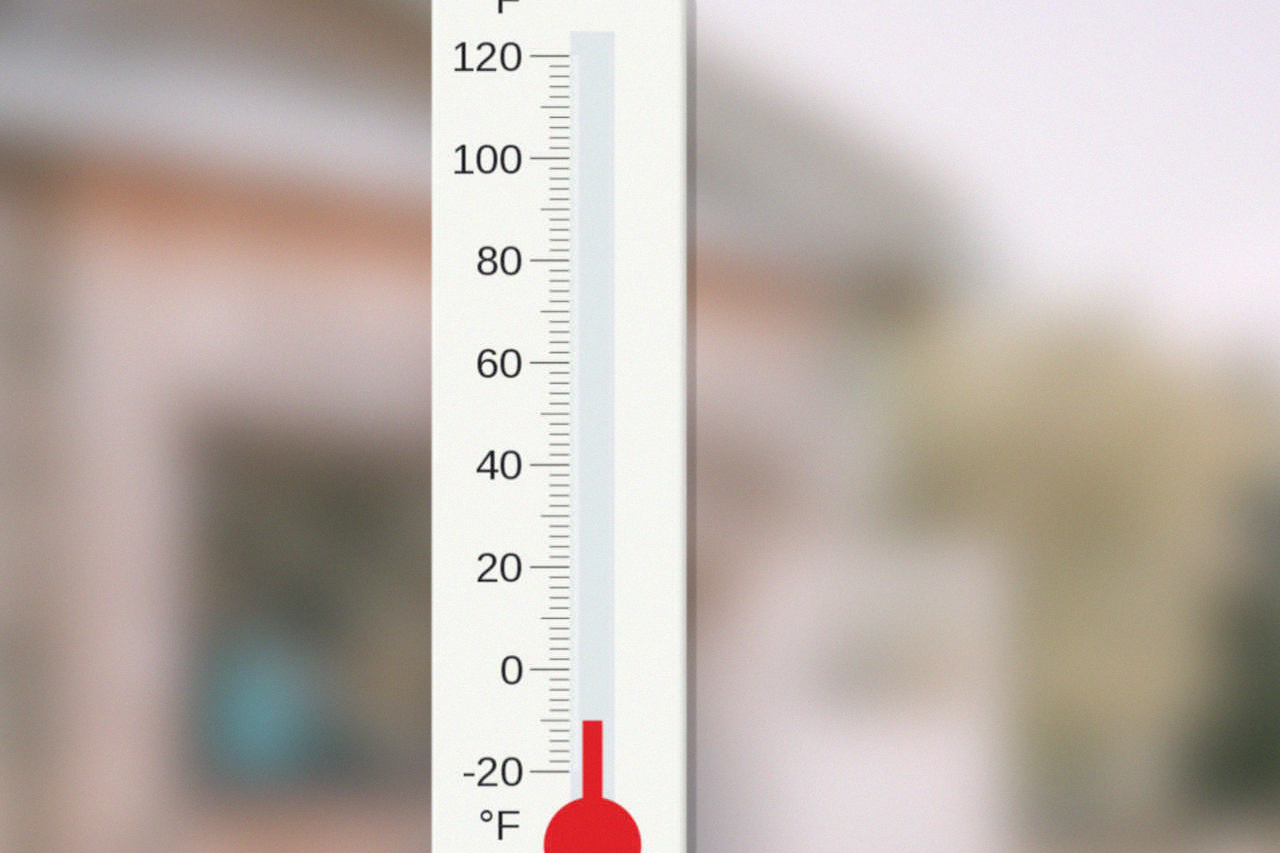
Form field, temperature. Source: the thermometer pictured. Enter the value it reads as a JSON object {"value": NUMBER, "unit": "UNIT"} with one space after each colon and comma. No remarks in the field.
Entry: {"value": -10, "unit": "°F"}
